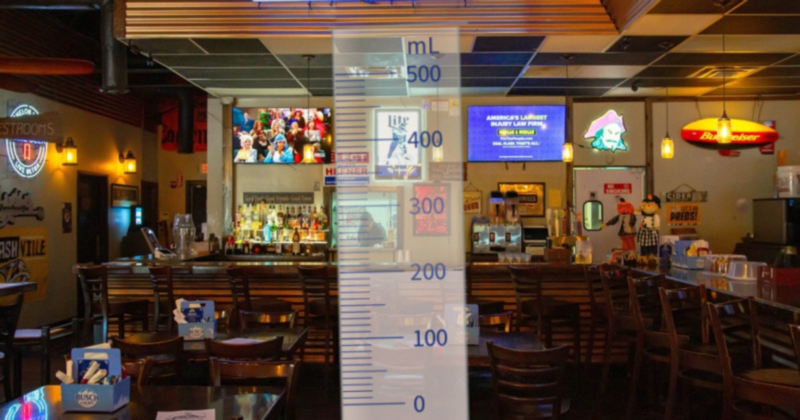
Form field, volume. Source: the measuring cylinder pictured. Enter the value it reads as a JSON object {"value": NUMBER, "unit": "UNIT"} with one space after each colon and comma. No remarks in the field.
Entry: {"value": 200, "unit": "mL"}
